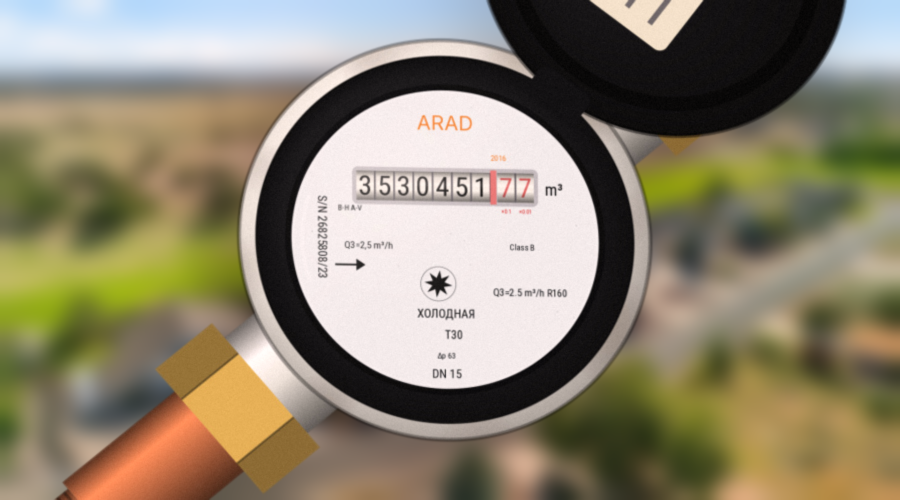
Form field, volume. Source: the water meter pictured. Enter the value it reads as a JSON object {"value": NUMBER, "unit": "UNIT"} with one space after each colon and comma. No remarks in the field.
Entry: {"value": 3530451.77, "unit": "m³"}
